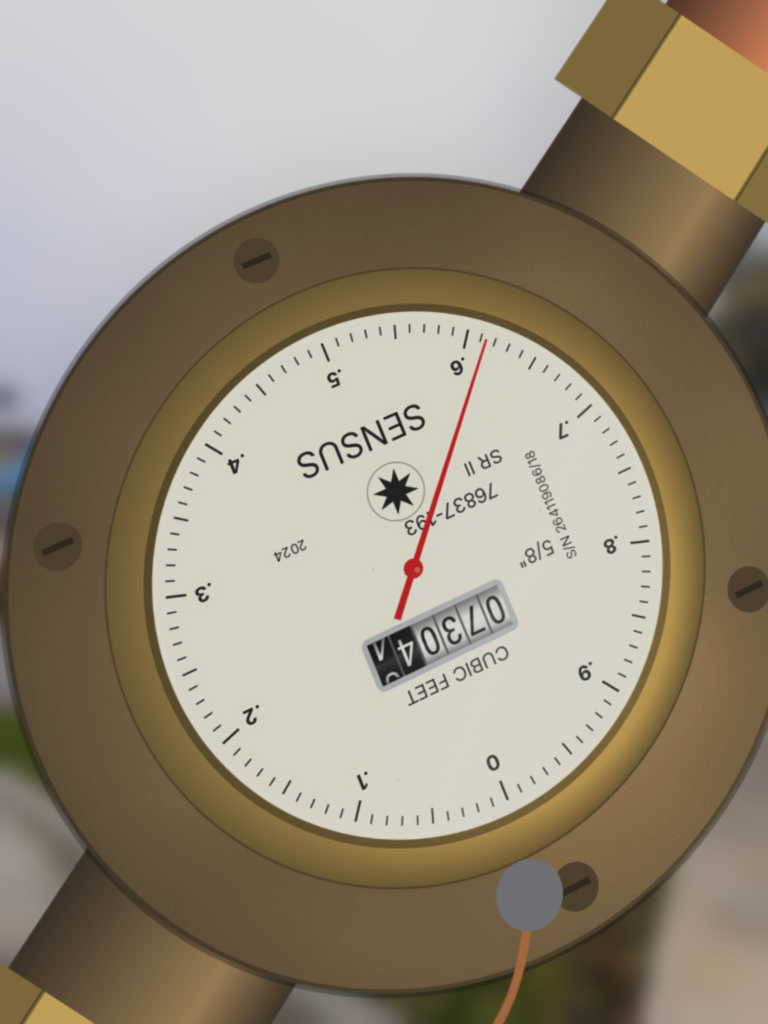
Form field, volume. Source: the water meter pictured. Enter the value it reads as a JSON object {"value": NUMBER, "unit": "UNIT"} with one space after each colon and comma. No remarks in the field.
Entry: {"value": 73043.61, "unit": "ft³"}
